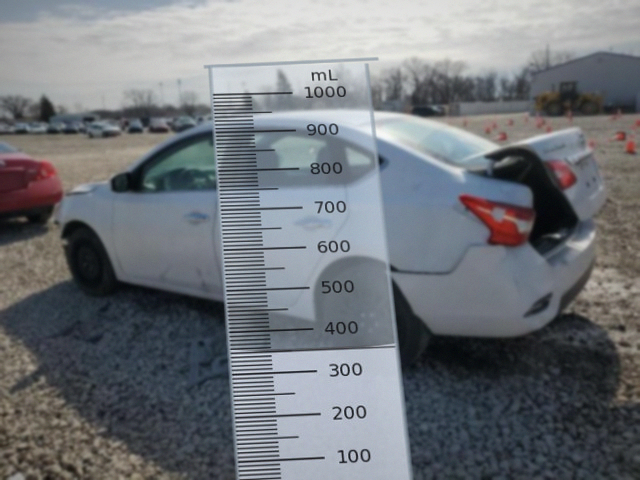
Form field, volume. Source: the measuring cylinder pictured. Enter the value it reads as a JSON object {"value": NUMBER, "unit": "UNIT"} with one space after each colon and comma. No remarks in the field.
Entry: {"value": 350, "unit": "mL"}
